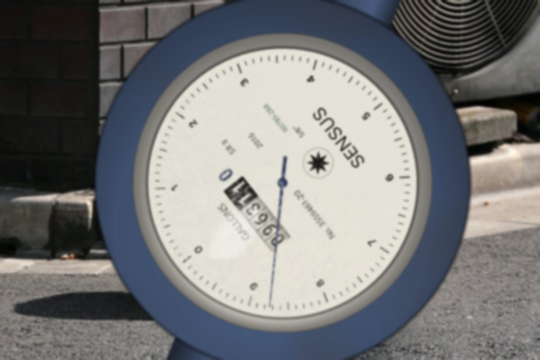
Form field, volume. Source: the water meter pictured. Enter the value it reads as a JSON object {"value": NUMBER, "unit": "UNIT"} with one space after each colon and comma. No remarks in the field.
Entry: {"value": 963108.7, "unit": "gal"}
